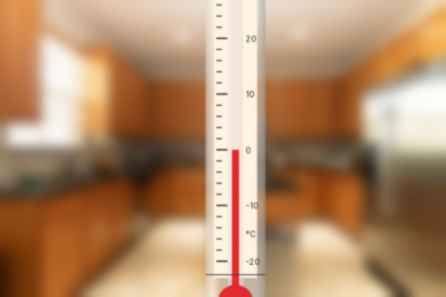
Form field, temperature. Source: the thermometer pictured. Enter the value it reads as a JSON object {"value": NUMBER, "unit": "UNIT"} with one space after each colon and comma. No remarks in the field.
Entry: {"value": 0, "unit": "°C"}
